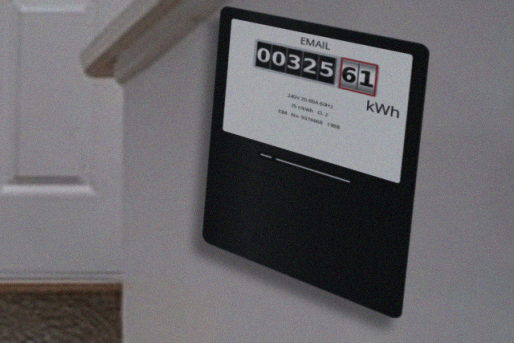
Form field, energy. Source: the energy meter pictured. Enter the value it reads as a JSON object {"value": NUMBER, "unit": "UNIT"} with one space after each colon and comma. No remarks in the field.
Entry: {"value": 325.61, "unit": "kWh"}
